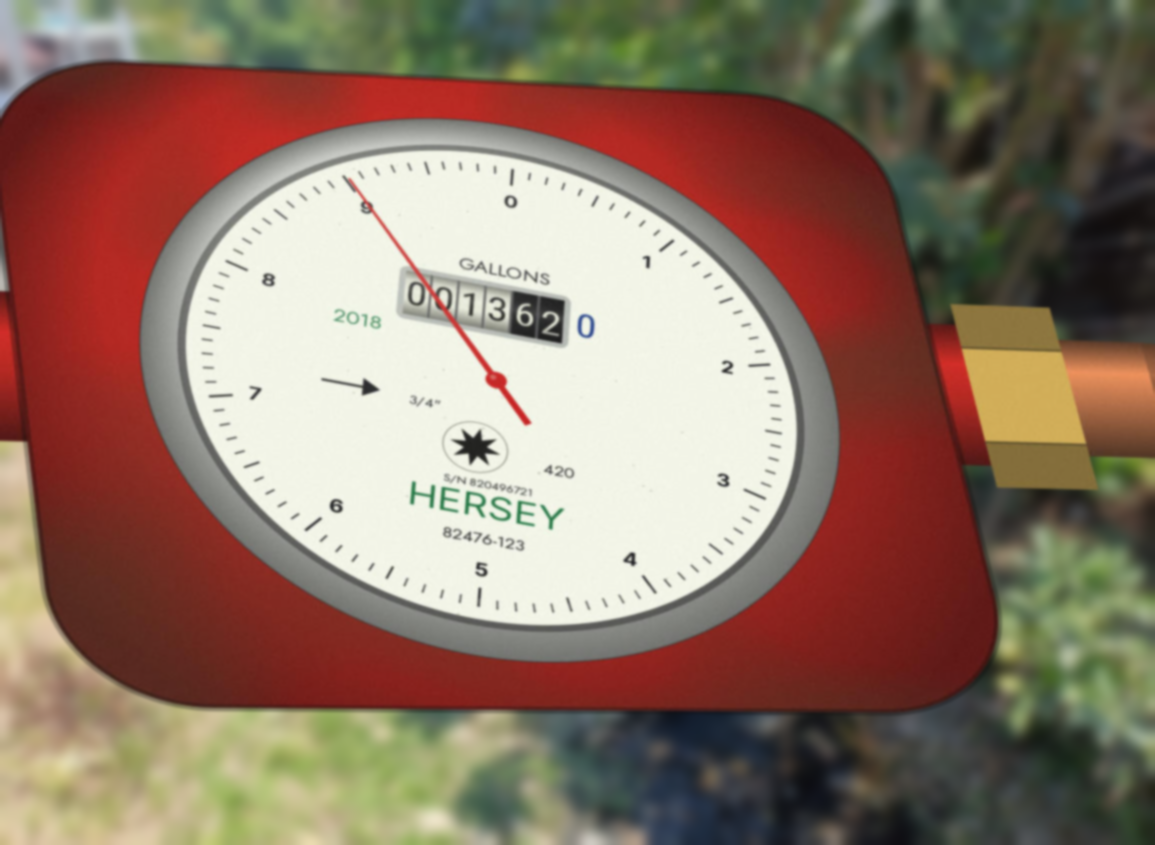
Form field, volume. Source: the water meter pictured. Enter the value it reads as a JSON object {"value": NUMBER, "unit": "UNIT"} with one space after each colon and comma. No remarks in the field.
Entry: {"value": 13619.0, "unit": "gal"}
